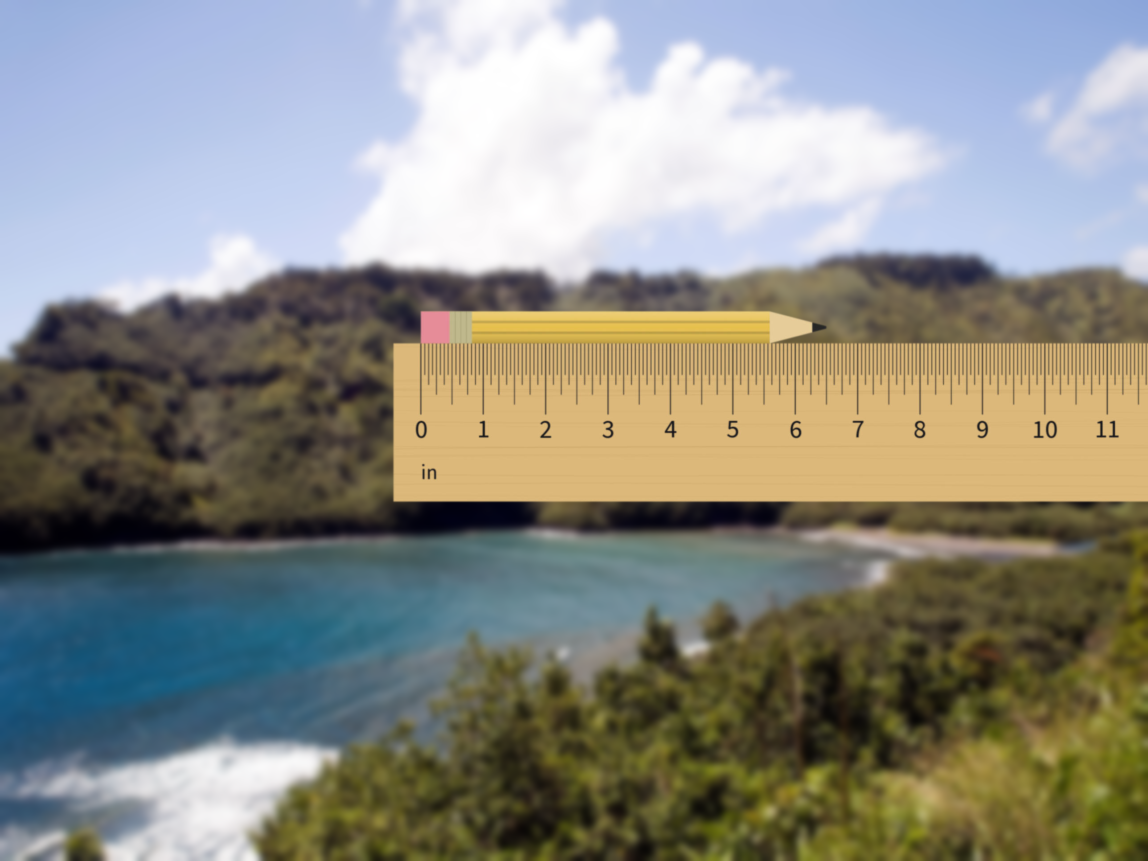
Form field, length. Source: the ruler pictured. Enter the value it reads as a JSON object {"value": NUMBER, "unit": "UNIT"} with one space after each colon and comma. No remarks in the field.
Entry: {"value": 6.5, "unit": "in"}
